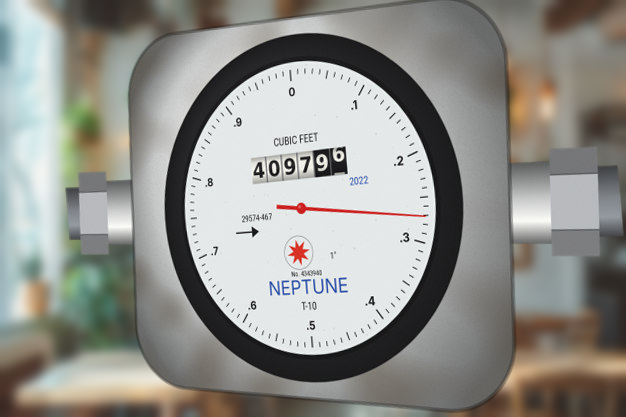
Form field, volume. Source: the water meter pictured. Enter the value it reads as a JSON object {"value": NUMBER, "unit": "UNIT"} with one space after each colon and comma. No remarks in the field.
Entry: {"value": 409796.27, "unit": "ft³"}
